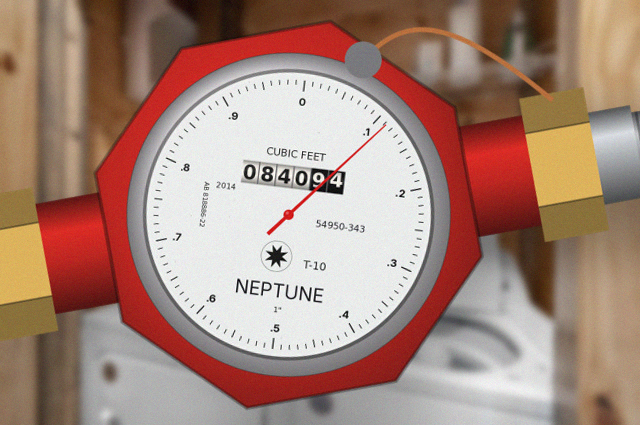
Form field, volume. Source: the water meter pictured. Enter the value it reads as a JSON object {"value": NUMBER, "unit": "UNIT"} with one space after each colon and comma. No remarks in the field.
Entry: {"value": 84094.11, "unit": "ft³"}
